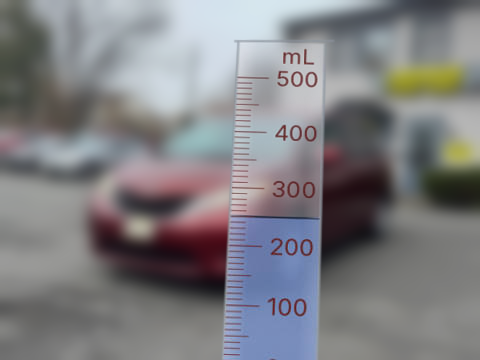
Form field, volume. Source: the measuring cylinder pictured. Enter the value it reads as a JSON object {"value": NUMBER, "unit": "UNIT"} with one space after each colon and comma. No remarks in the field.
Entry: {"value": 250, "unit": "mL"}
